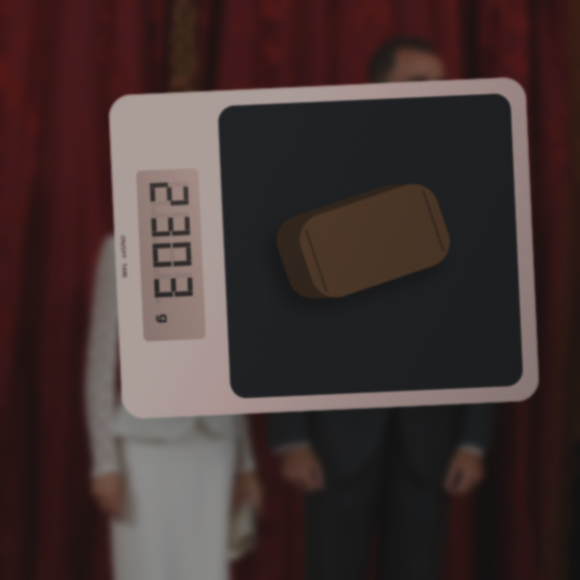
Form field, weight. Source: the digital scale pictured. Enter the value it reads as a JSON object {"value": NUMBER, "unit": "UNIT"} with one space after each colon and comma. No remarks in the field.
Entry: {"value": 2303, "unit": "g"}
